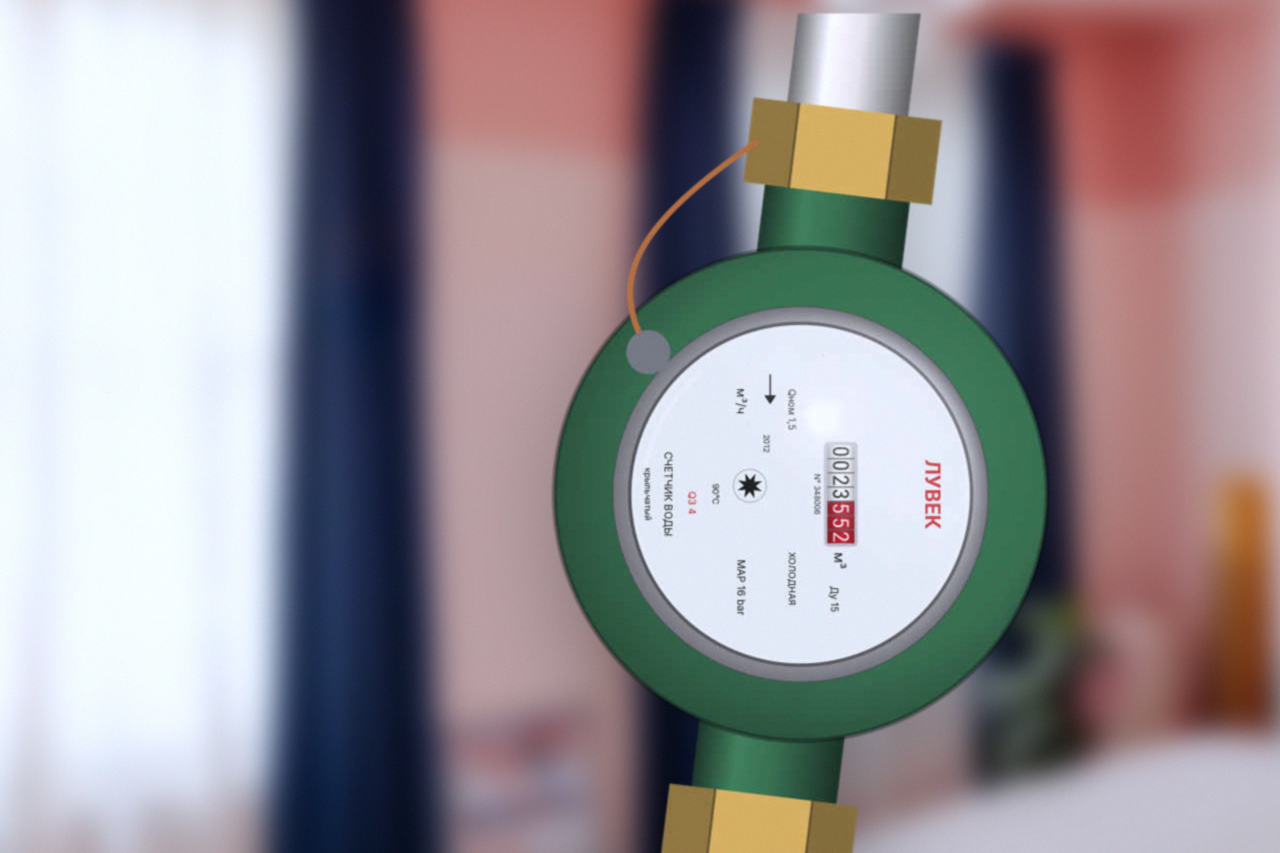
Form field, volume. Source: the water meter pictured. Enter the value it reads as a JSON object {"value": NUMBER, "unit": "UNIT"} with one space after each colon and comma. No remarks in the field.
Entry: {"value": 23.552, "unit": "m³"}
